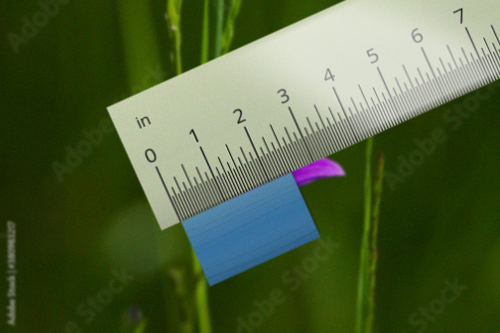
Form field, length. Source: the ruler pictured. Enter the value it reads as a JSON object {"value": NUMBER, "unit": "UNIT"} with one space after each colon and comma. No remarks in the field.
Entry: {"value": 2.5, "unit": "in"}
